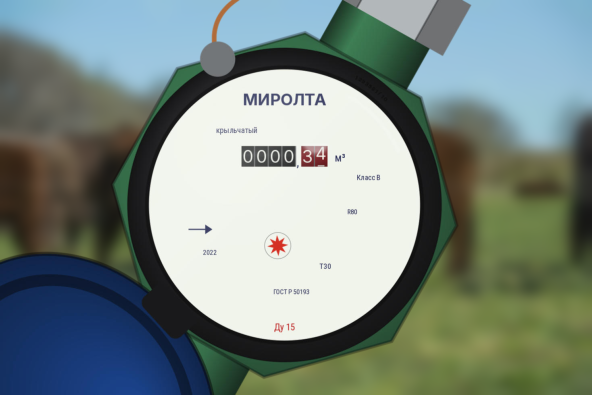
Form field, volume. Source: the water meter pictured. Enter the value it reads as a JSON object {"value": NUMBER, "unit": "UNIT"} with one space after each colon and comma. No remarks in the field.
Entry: {"value": 0.34, "unit": "m³"}
